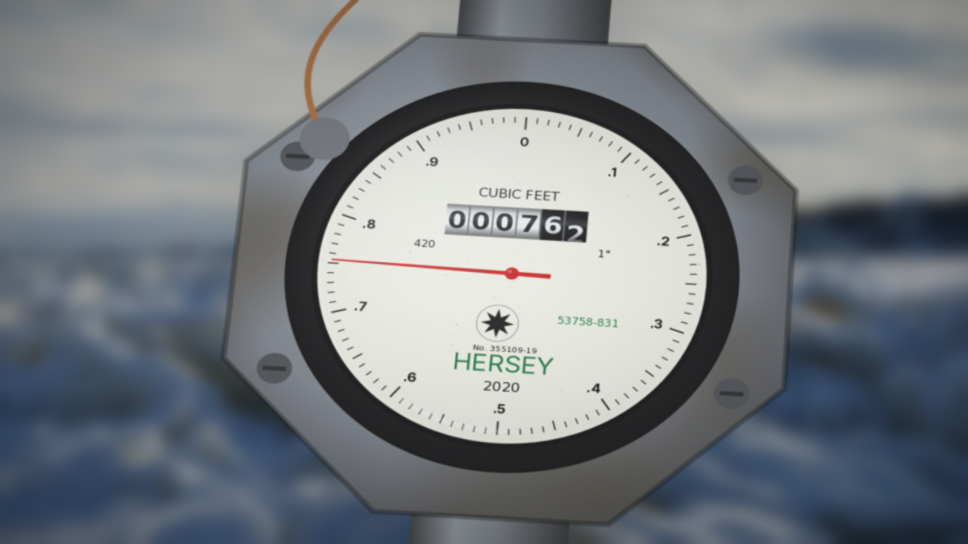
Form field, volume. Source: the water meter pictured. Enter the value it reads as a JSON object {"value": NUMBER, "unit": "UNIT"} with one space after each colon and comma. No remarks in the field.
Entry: {"value": 761.75, "unit": "ft³"}
